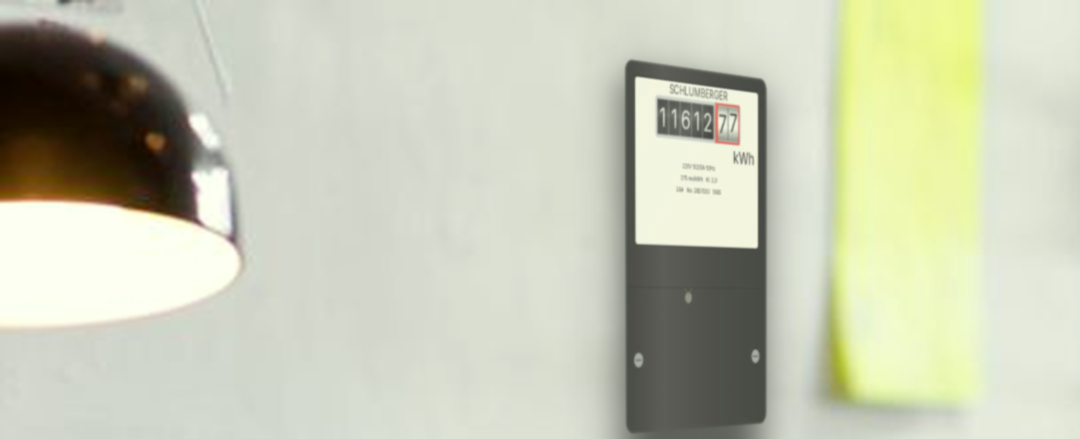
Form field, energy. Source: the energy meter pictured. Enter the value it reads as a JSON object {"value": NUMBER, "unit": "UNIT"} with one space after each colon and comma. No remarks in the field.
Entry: {"value": 11612.77, "unit": "kWh"}
